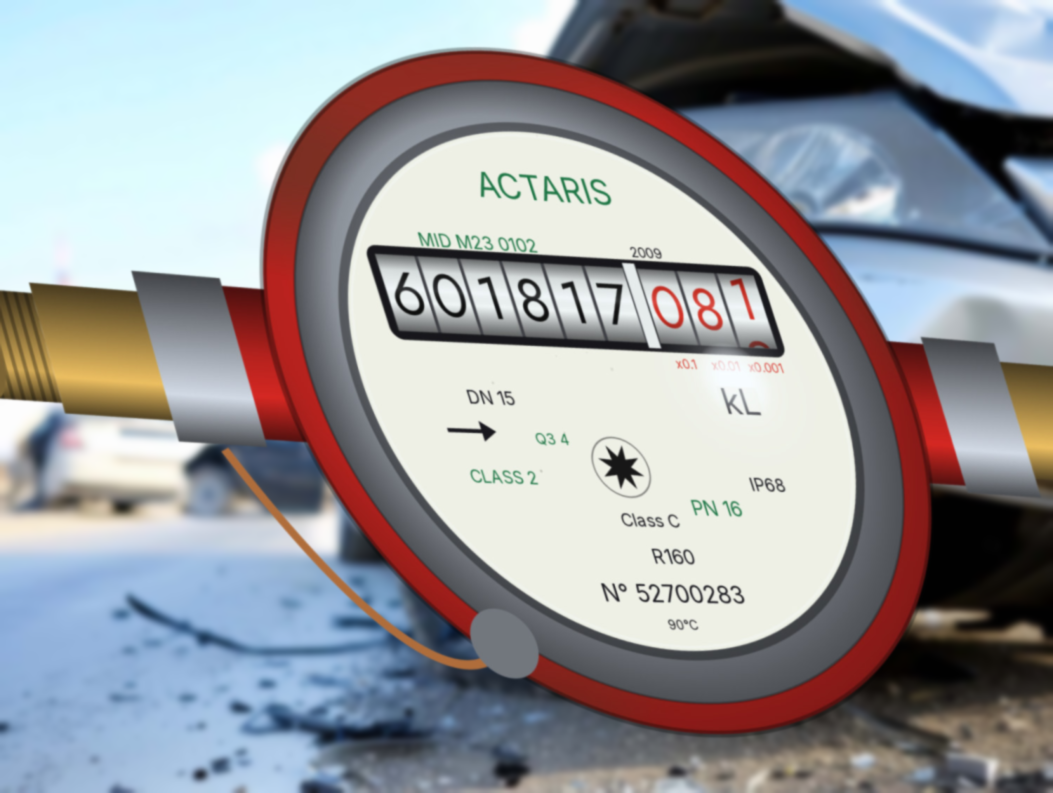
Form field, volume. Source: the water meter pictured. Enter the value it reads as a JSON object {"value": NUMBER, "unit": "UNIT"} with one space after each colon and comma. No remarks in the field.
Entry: {"value": 601817.081, "unit": "kL"}
